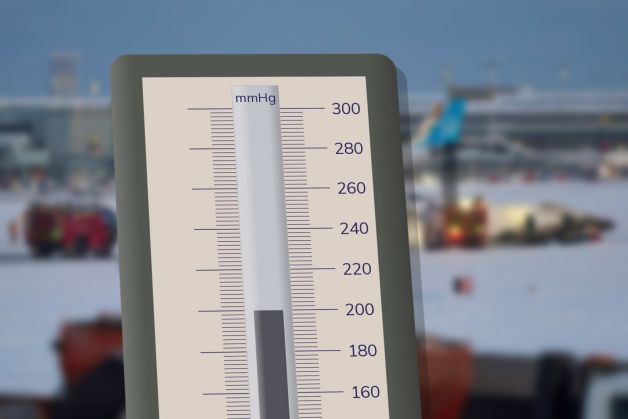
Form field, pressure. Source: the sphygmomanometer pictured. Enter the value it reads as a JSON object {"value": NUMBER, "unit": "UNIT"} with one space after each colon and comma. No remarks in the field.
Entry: {"value": 200, "unit": "mmHg"}
